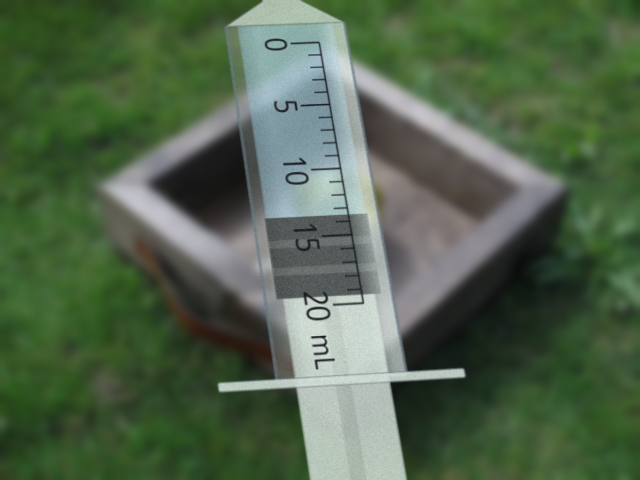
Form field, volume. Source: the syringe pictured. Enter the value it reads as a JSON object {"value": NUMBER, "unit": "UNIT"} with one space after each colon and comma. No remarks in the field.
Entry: {"value": 13.5, "unit": "mL"}
